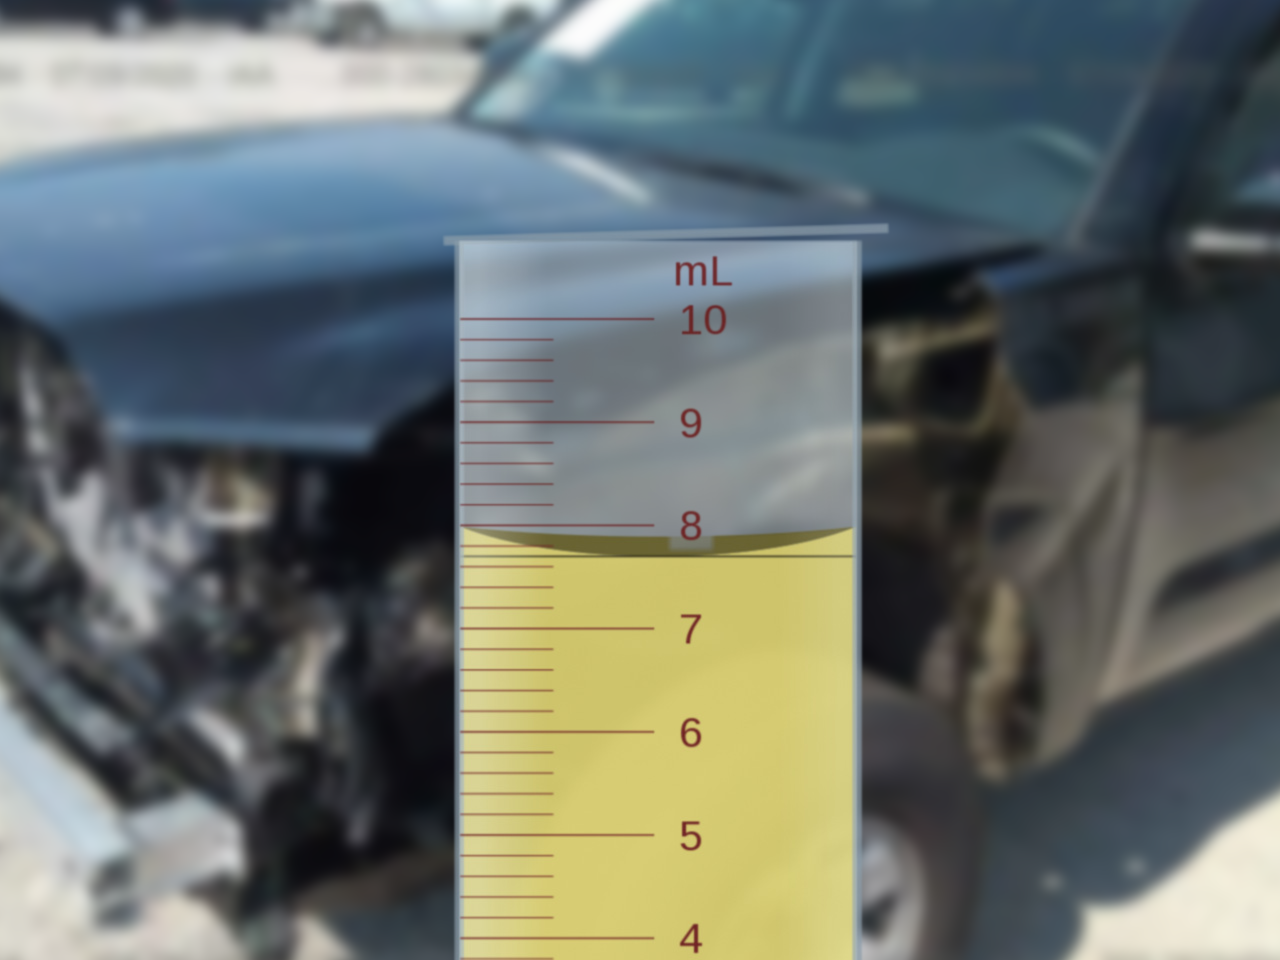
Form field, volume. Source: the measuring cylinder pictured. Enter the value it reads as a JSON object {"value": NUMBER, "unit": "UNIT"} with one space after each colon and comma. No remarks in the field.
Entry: {"value": 7.7, "unit": "mL"}
